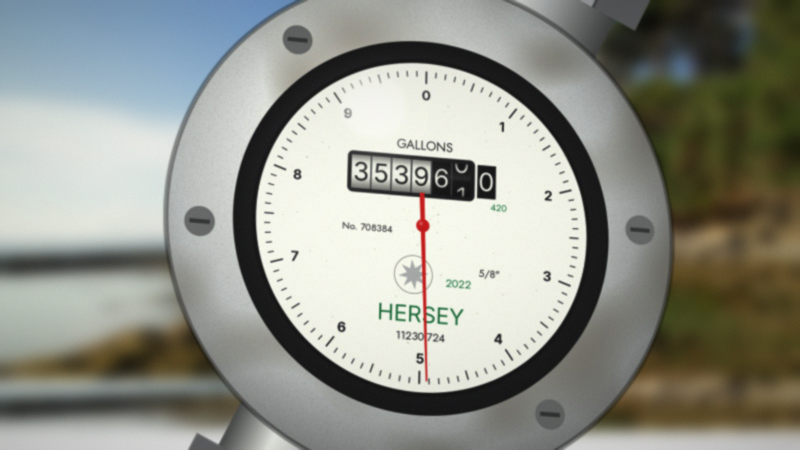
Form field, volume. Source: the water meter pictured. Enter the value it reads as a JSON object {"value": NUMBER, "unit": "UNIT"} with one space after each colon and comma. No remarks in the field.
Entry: {"value": 3539604.9, "unit": "gal"}
